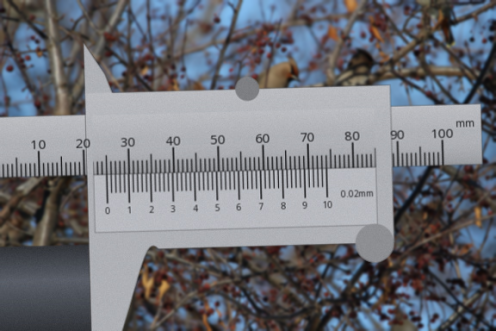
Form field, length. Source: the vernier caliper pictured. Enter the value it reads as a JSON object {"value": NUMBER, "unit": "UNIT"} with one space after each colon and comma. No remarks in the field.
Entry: {"value": 25.0, "unit": "mm"}
